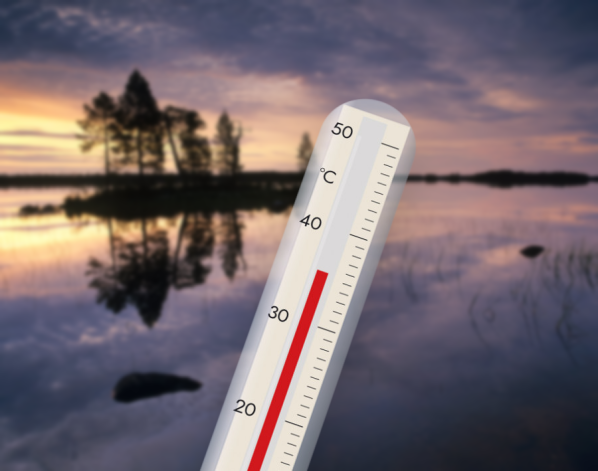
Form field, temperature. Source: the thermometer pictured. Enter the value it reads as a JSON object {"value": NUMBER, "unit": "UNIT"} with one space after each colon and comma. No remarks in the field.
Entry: {"value": 35.5, "unit": "°C"}
